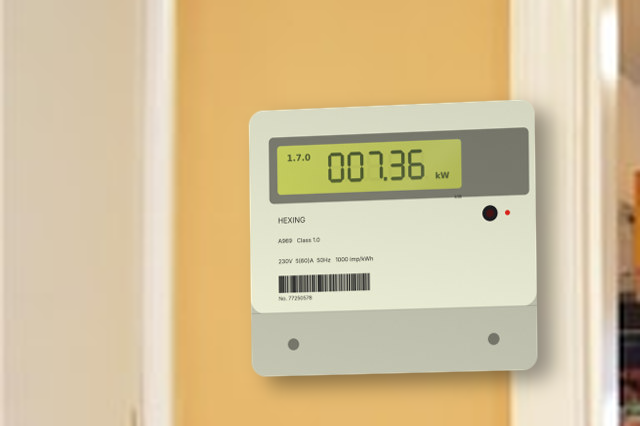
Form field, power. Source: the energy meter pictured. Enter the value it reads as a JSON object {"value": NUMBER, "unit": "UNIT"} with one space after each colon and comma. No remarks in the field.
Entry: {"value": 7.36, "unit": "kW"}
